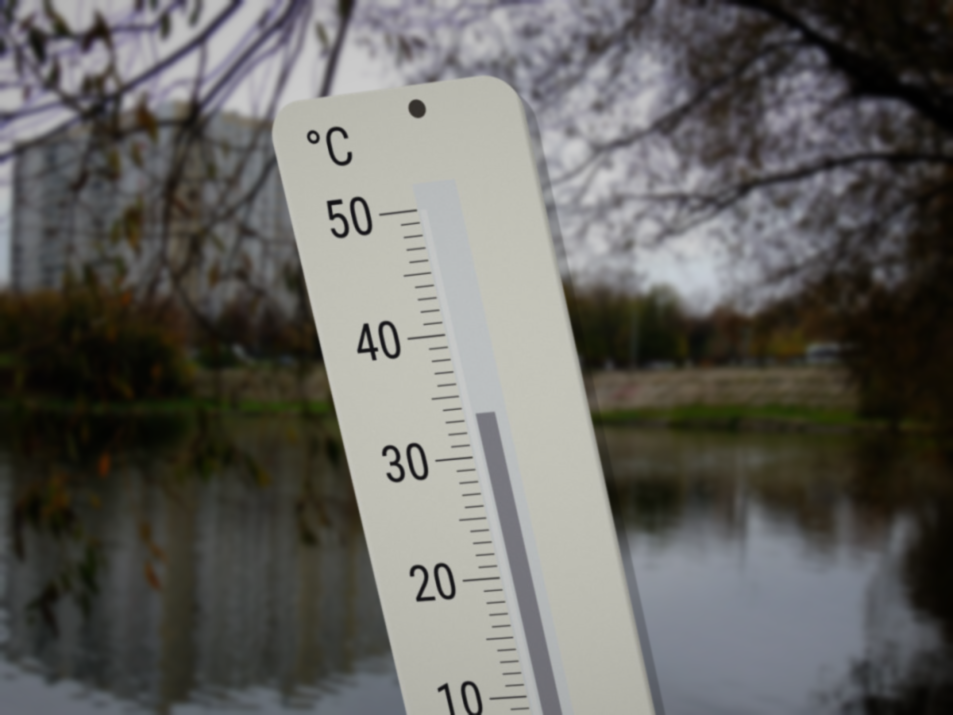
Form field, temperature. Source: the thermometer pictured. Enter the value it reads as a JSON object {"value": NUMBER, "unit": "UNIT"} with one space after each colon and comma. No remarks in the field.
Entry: {"value": 33.5, "unit": "°C"}
